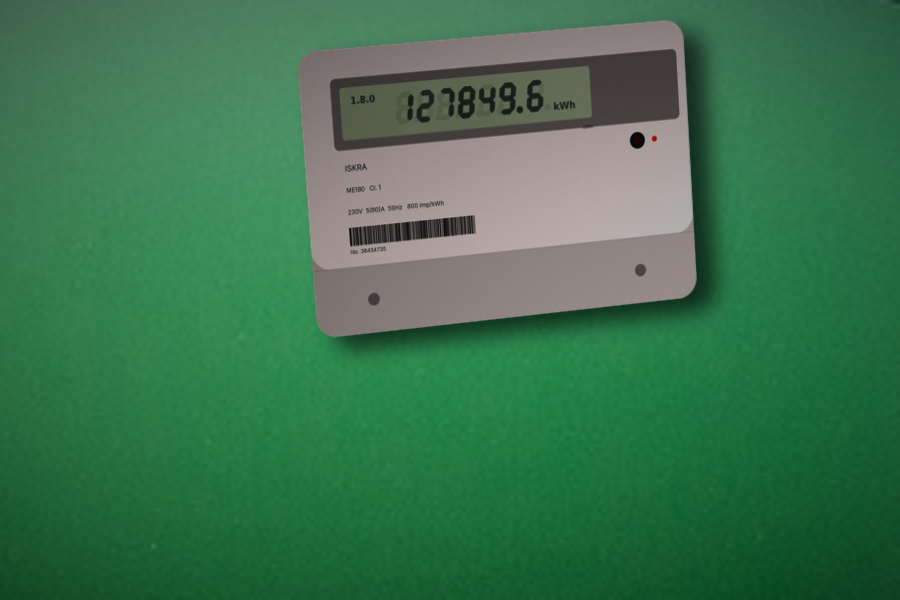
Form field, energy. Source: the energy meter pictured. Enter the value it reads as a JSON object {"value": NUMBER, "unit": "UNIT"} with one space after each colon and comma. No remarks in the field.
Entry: {"value": 127849.6, "unit": "kWh"}
